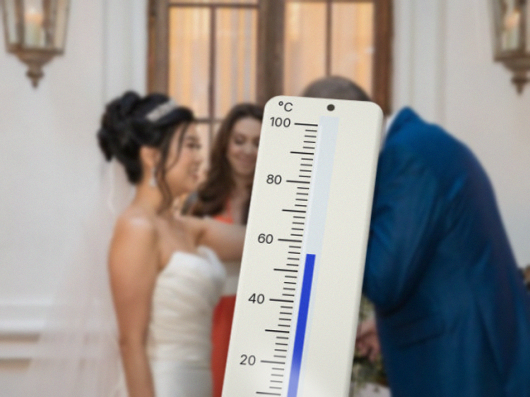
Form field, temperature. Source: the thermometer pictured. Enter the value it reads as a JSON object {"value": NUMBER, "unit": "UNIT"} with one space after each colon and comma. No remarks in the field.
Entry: {"value": 56, "unit": "°C"}
